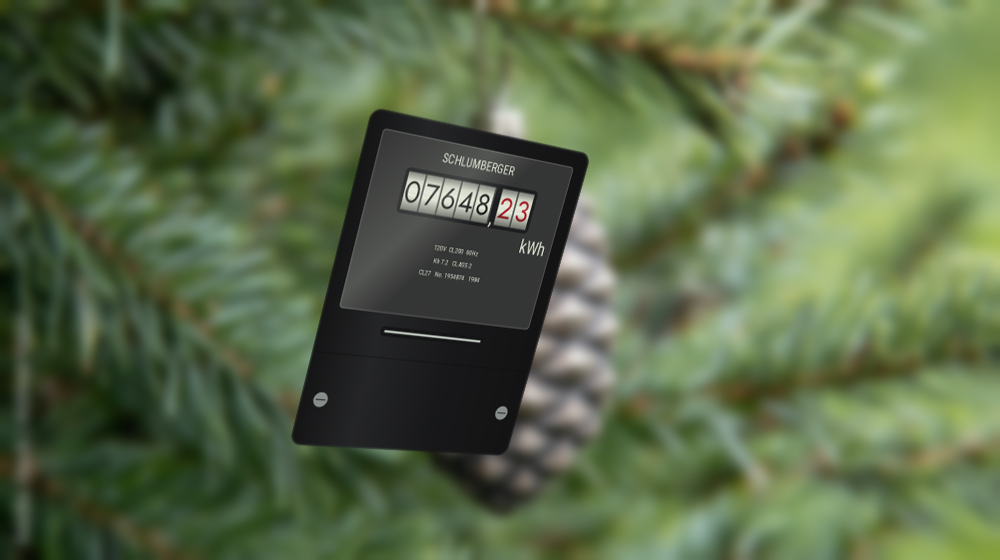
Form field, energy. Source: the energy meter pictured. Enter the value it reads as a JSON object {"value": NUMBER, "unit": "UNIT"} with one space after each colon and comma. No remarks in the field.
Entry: {"value": 7648.23, "unit": "kWh"}
